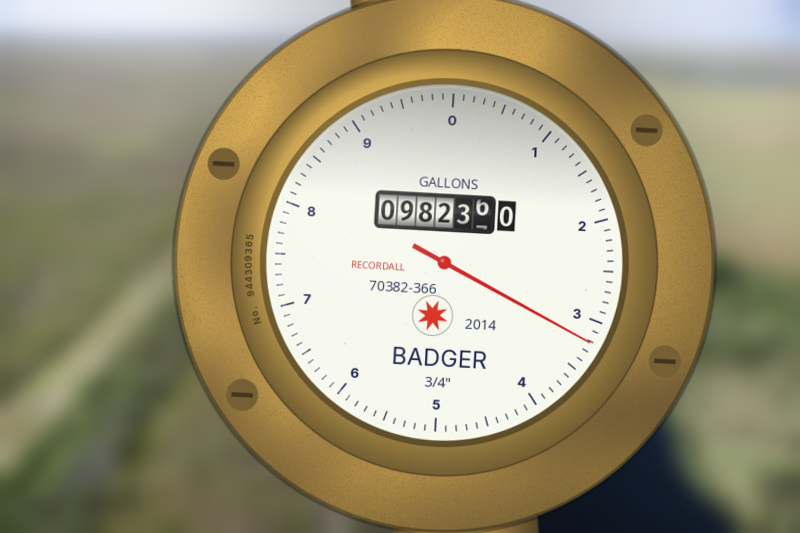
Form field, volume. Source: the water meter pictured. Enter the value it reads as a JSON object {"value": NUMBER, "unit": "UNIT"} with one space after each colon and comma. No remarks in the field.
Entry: {"value": 982363.2, "unit": "gal"}
